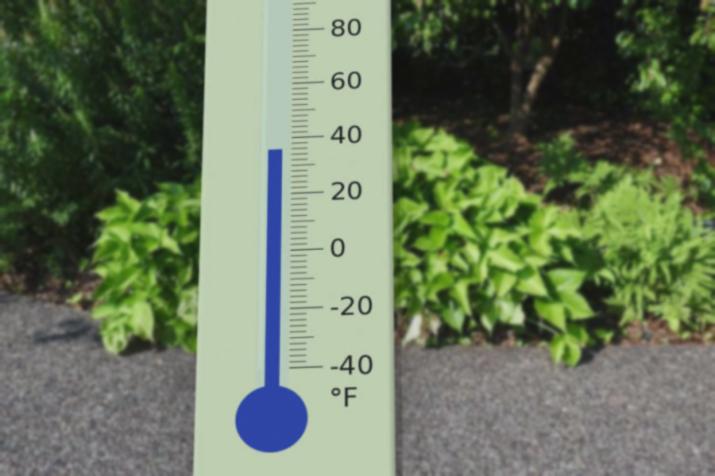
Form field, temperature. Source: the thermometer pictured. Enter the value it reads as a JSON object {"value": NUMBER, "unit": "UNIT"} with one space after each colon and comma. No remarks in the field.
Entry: {"value": 36, "unit": "°F"}
